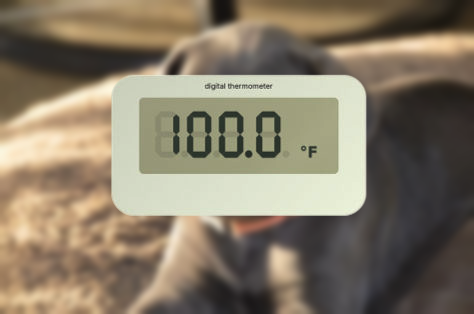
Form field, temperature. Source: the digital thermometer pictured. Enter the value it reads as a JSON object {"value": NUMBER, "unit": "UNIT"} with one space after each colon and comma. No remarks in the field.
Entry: {"value": 100.0, "unit": "°F"}
